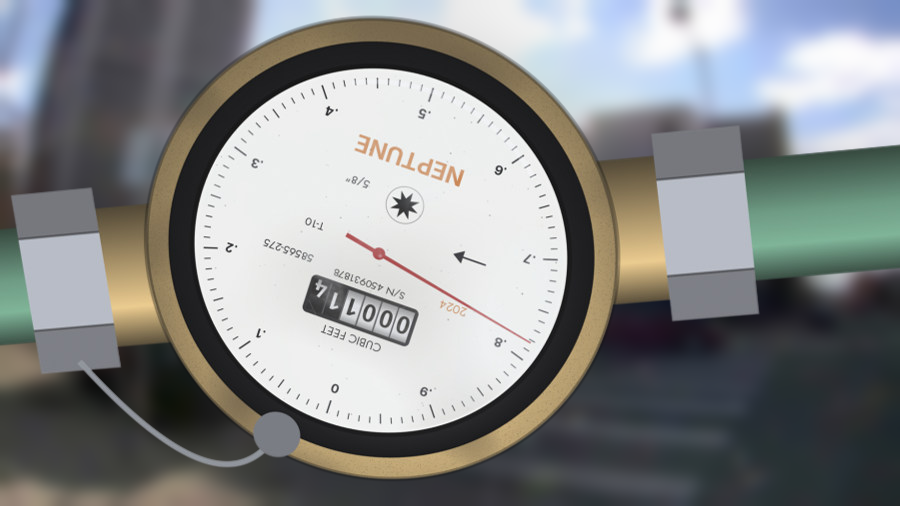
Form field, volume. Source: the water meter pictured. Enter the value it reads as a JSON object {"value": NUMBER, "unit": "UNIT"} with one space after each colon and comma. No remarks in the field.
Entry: {"value": 113.78, "unit": "ft³"}
